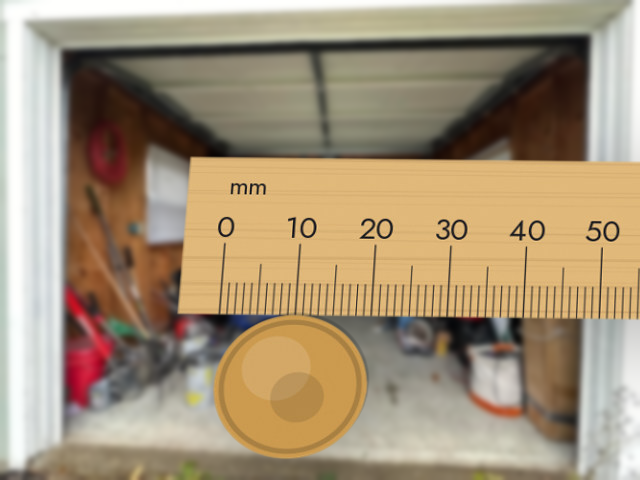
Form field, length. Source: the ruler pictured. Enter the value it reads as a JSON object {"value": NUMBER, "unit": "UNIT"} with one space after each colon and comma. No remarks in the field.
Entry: {"value": 20, "unit": "mm"}
